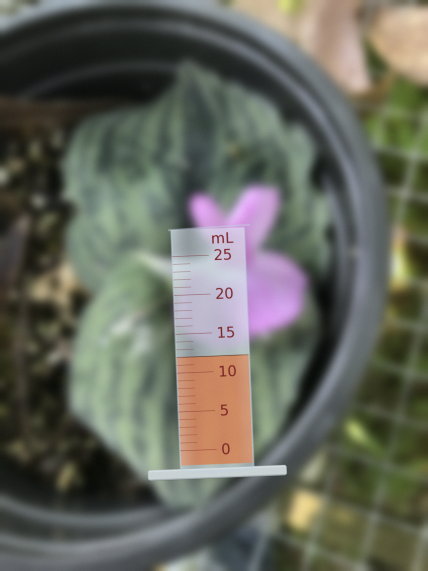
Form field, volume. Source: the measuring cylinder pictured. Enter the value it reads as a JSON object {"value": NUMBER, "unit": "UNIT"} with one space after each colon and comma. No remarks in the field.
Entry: {"value": 12, "unit": "mL"}
